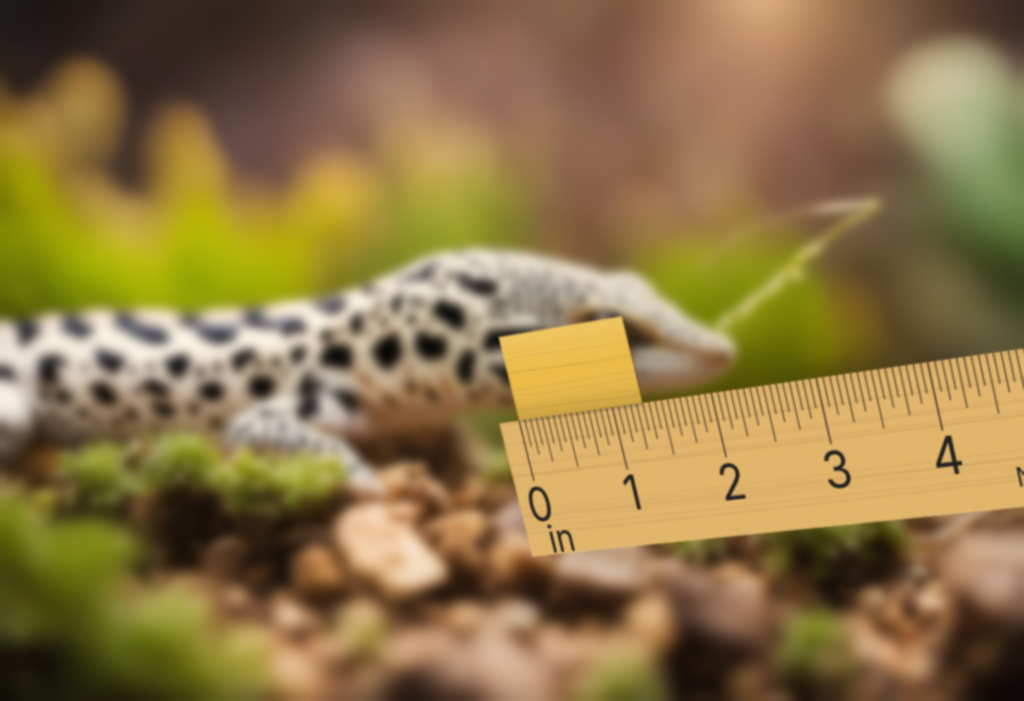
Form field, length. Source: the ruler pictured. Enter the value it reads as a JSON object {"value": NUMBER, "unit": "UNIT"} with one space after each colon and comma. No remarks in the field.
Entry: {"value": 1.3125, "unit": "in"}
